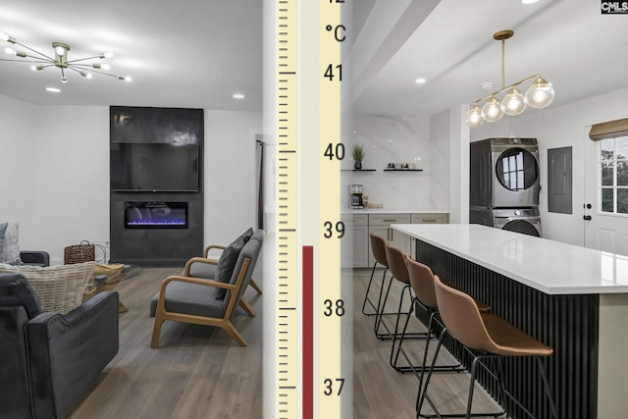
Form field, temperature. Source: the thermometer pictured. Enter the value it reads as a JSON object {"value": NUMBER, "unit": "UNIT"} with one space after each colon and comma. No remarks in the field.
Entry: {"value": 38.8, "unit": "°C"}
